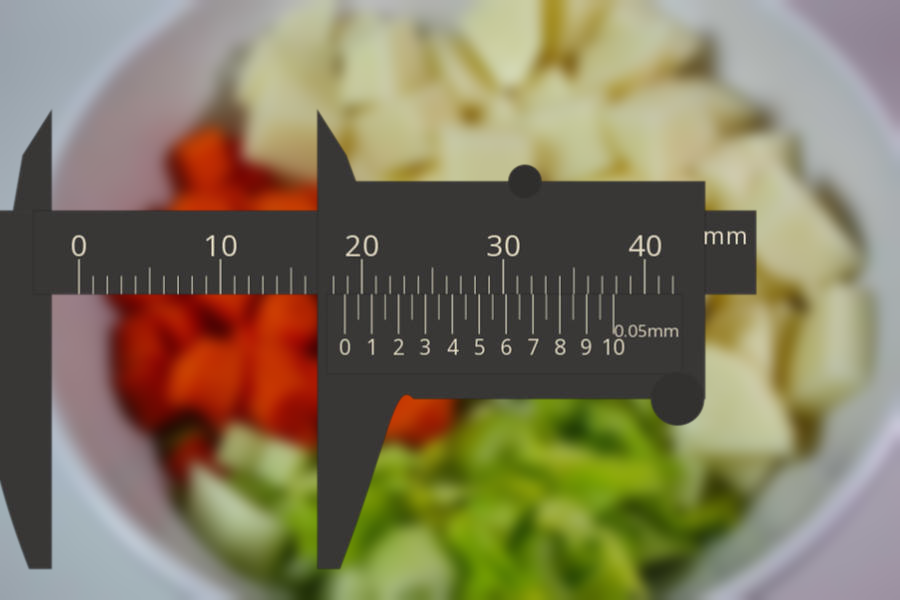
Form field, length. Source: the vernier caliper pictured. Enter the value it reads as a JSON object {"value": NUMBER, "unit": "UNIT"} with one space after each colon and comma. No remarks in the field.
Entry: {"value": 18.8, "unit": "mm"}
